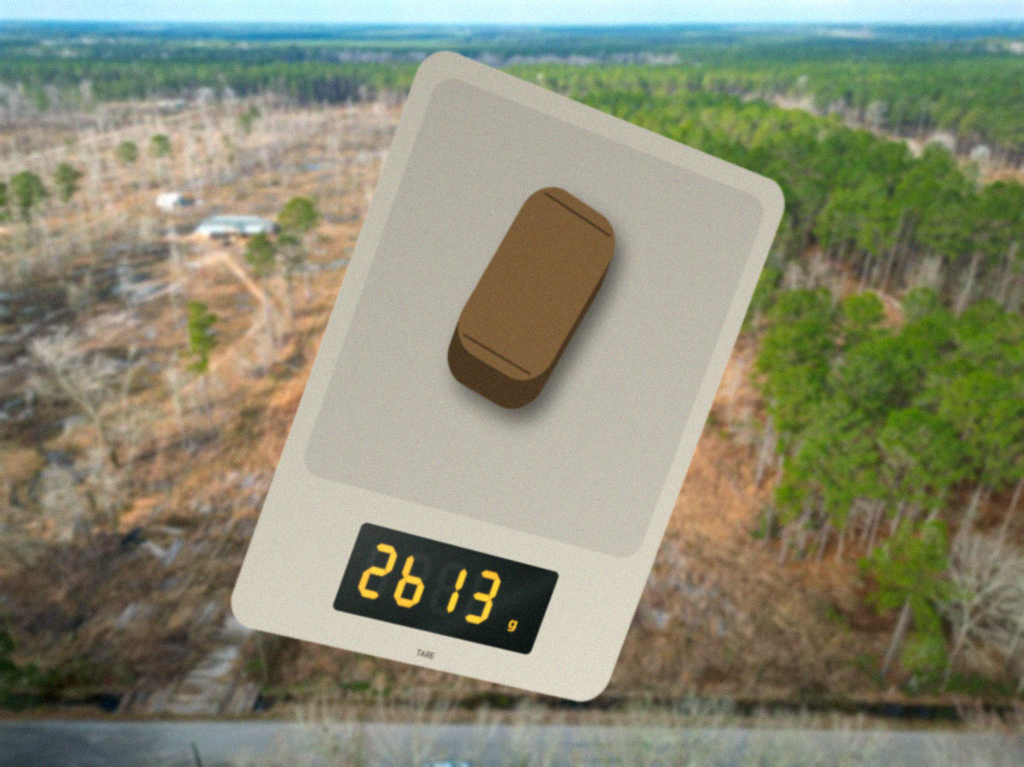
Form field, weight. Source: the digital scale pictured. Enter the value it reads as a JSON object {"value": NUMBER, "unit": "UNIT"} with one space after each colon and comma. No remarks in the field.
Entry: {"value": 2613, "unit": "g"}
